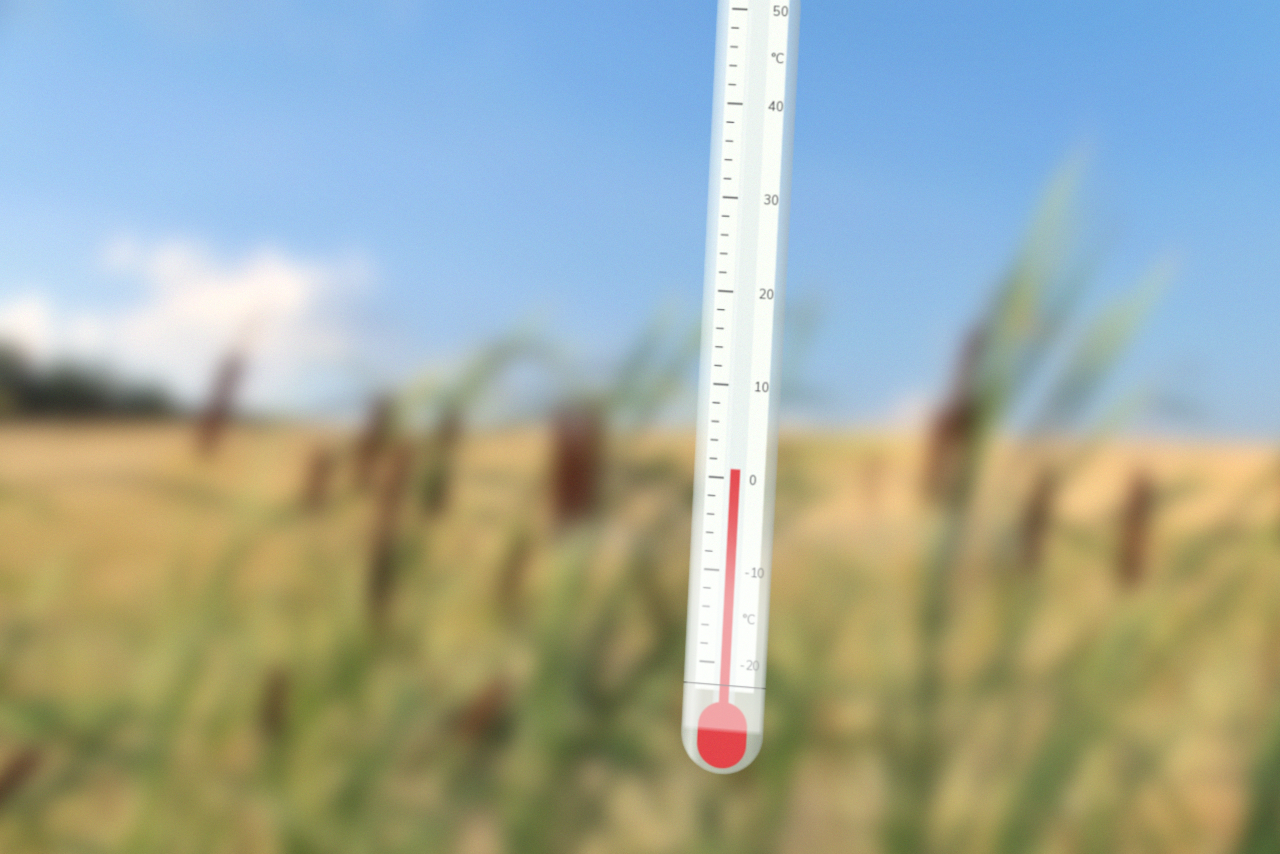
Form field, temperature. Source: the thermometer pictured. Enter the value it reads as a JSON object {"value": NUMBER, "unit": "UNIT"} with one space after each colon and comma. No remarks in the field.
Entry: {"value": 1, "unit": "°C"}
